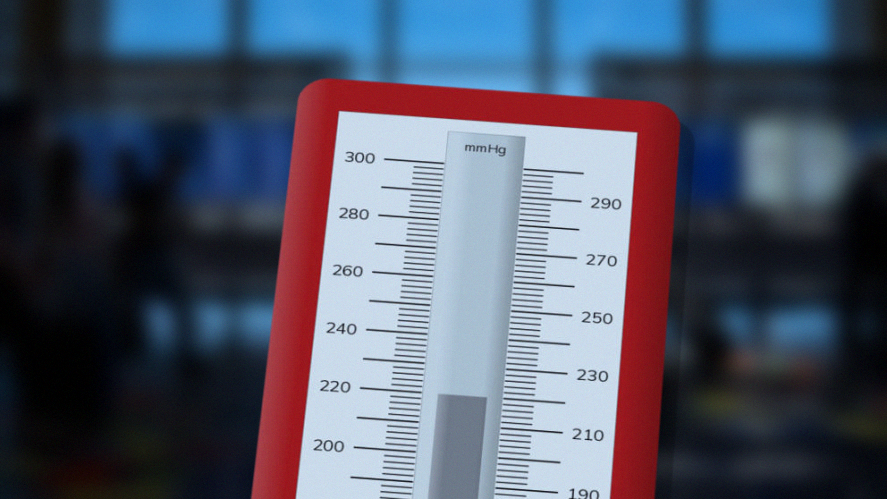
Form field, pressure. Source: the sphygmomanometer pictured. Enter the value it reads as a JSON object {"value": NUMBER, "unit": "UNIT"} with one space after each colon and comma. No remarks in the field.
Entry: {"value": 220, "unit": "mmHg"}
